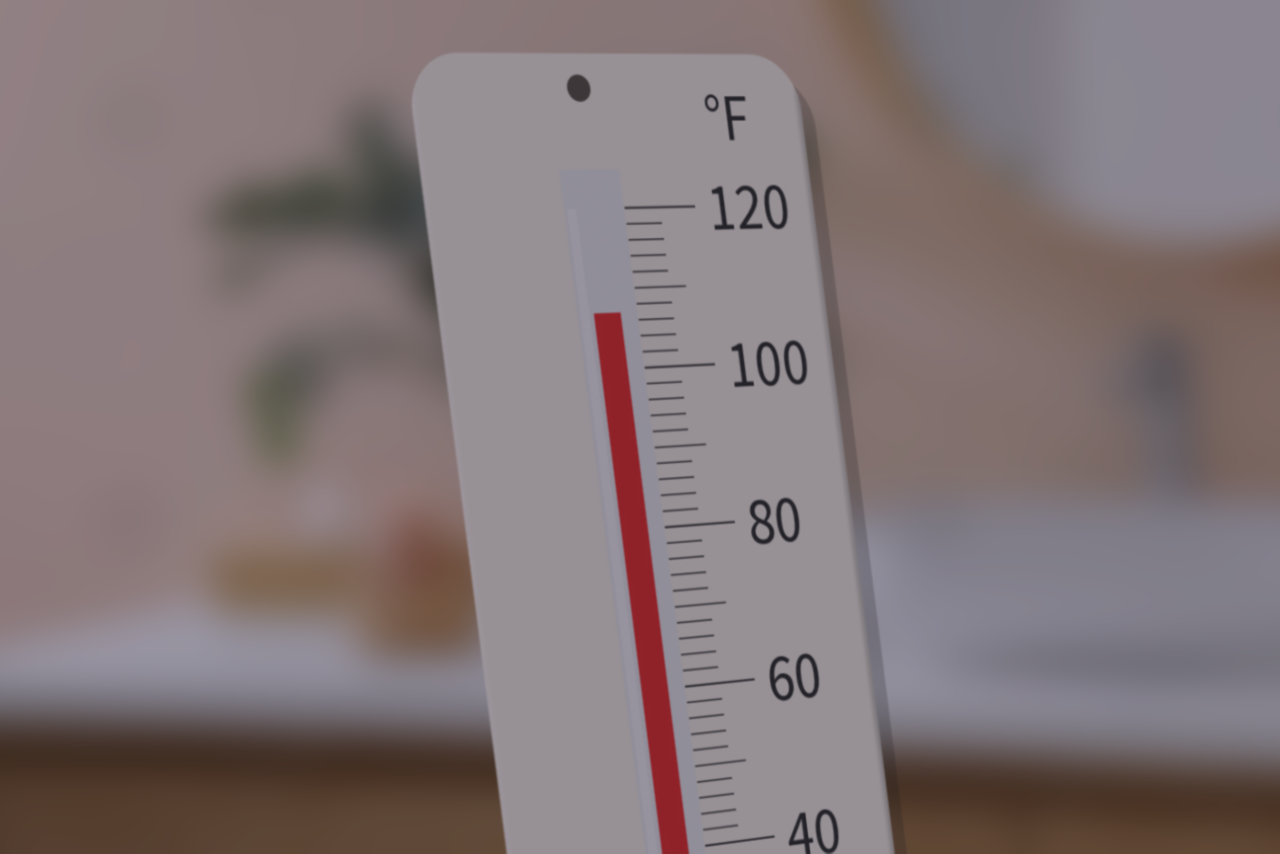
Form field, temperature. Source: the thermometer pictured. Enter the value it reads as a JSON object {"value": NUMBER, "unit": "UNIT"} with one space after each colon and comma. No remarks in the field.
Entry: {"value": 107, "unit": "°F"}
